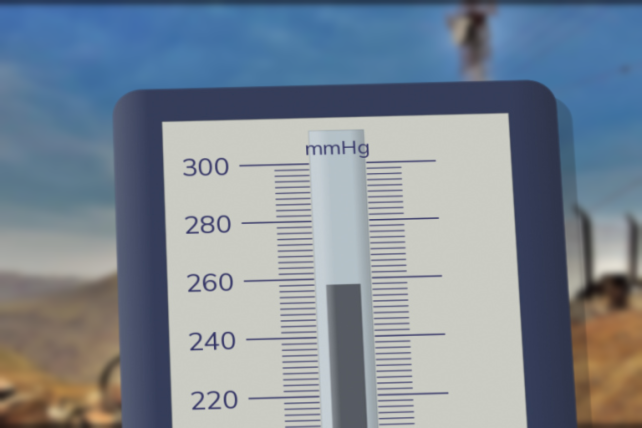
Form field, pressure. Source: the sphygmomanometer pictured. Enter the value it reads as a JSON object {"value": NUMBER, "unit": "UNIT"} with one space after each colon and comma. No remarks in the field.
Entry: {"value": 258, "unit": "mmHg"}
